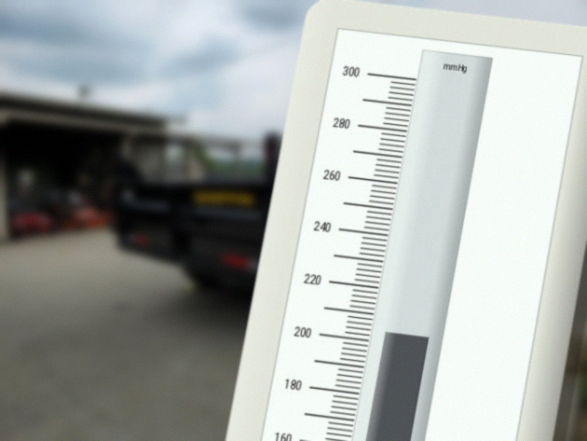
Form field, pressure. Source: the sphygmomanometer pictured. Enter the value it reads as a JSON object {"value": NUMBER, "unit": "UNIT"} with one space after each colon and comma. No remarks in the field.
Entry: {"value": 204, "unit": "mmHg"}
